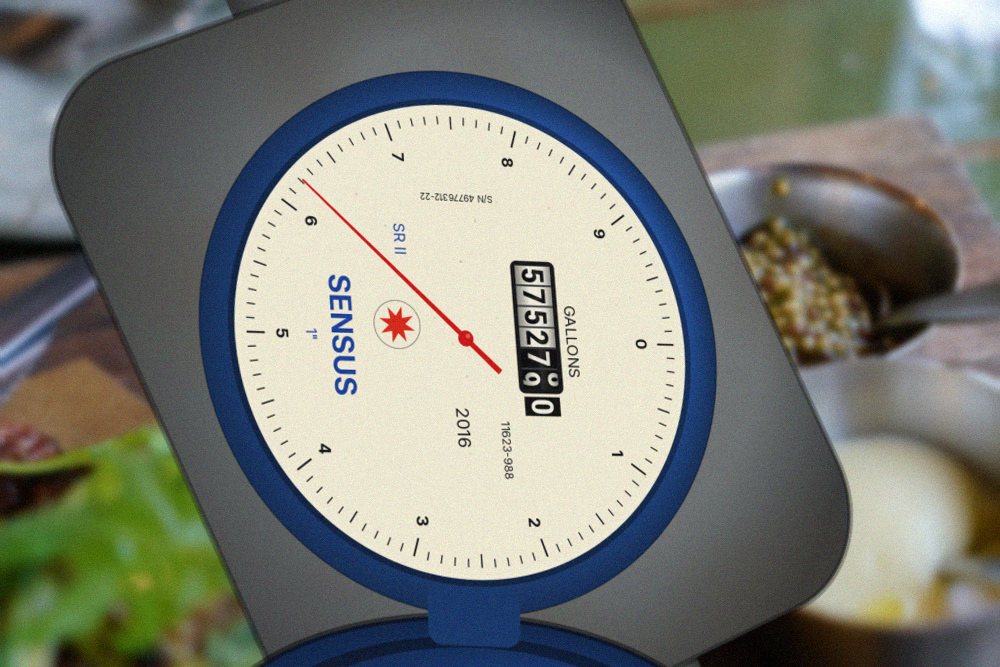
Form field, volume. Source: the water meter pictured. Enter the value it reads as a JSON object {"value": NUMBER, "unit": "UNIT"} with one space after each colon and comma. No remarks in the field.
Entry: {"value": 5752786.2, "unit": "gal"}
